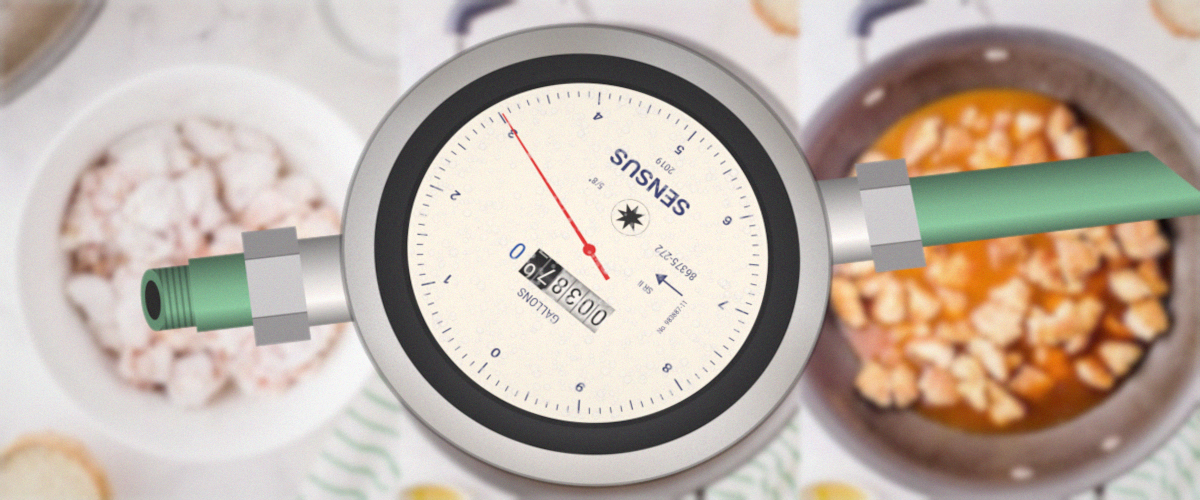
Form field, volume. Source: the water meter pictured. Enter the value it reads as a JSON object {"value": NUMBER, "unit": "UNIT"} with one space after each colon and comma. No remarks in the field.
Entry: {"value": 38763.0, "unit": "gal"}
